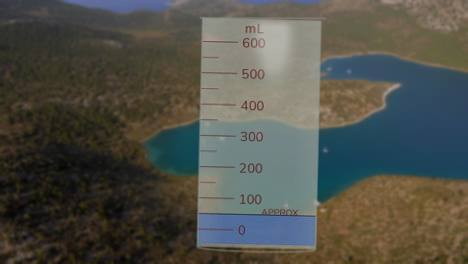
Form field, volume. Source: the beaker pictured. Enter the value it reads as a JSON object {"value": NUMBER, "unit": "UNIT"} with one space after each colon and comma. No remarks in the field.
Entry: {"value": 50, "unit": "mL"}
